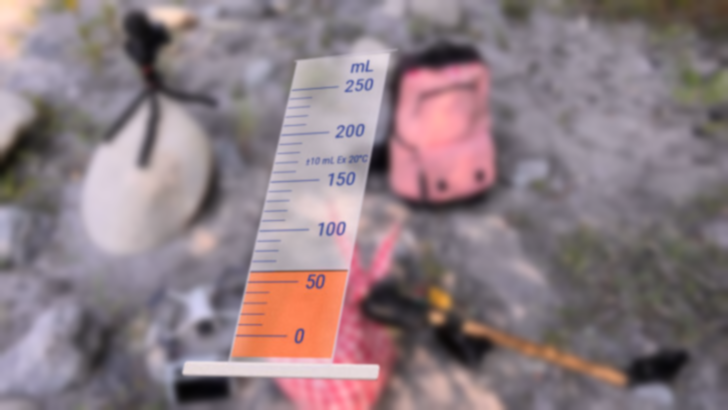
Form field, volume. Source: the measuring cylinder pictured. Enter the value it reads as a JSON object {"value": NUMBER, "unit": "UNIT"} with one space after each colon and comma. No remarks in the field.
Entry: {"value": 60, "unit": "mL"}
